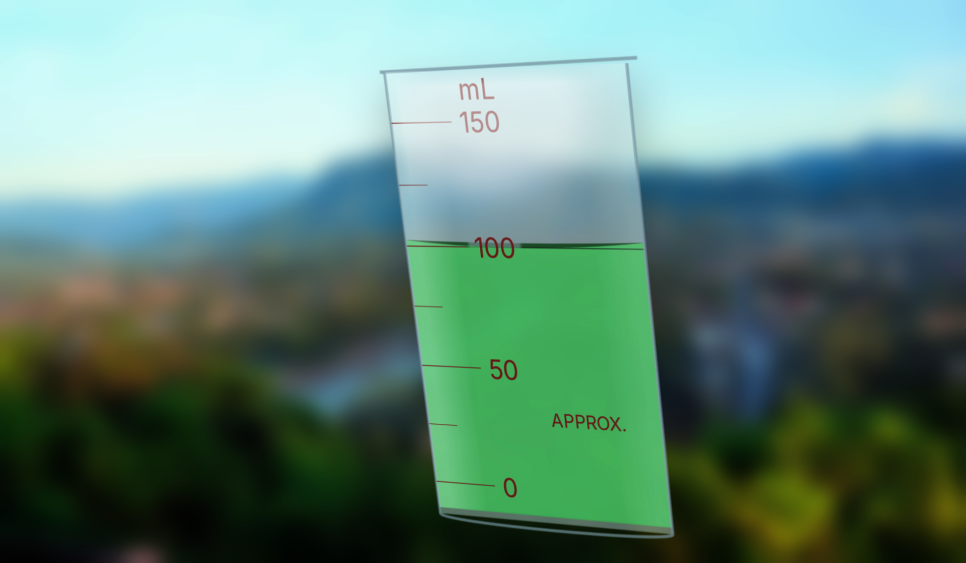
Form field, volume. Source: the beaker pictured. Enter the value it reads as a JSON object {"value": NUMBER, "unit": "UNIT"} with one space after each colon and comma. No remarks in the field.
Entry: {"value": 100, "unit": "mL"}
